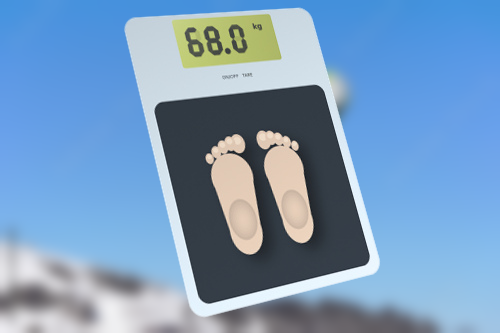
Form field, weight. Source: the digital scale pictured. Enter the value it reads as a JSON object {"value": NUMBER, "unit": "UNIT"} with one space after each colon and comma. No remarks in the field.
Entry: {"value": 68.0, "unit": "kg"}
